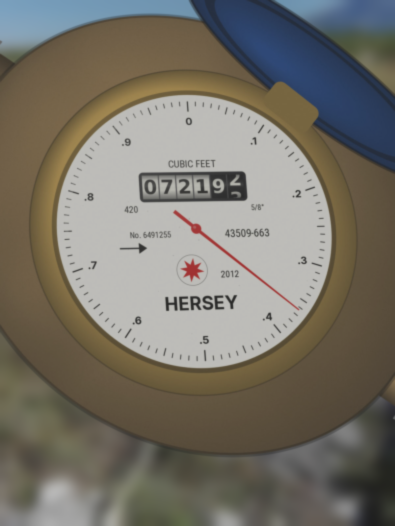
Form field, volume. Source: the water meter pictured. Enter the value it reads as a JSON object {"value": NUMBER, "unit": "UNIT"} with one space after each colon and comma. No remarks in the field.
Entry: {"value": 72192.36, "unit": "ft³"}
